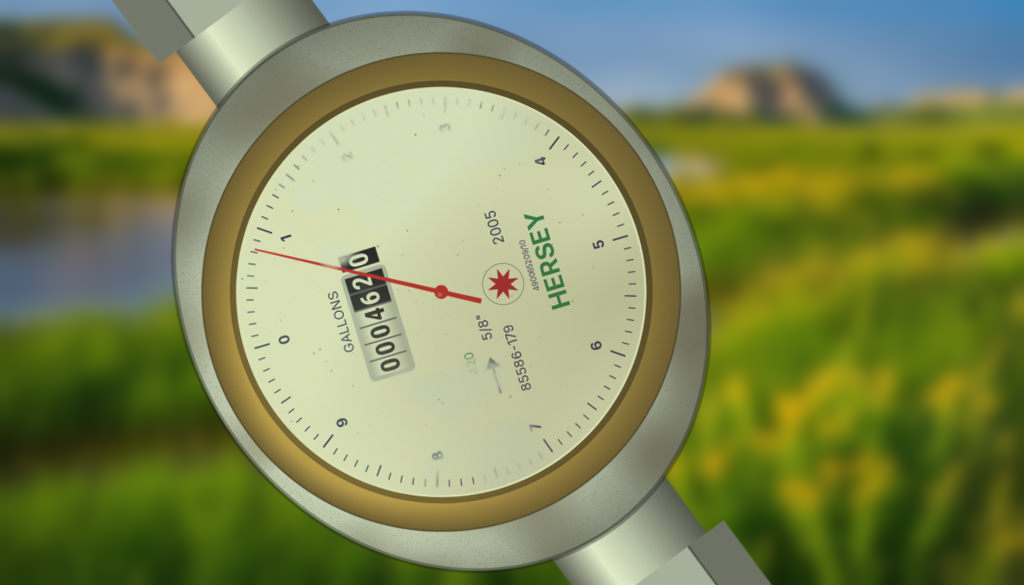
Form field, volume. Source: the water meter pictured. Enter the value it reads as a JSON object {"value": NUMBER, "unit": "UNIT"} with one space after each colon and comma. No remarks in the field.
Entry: {"value": 4620.8, "unit": "gal"}
